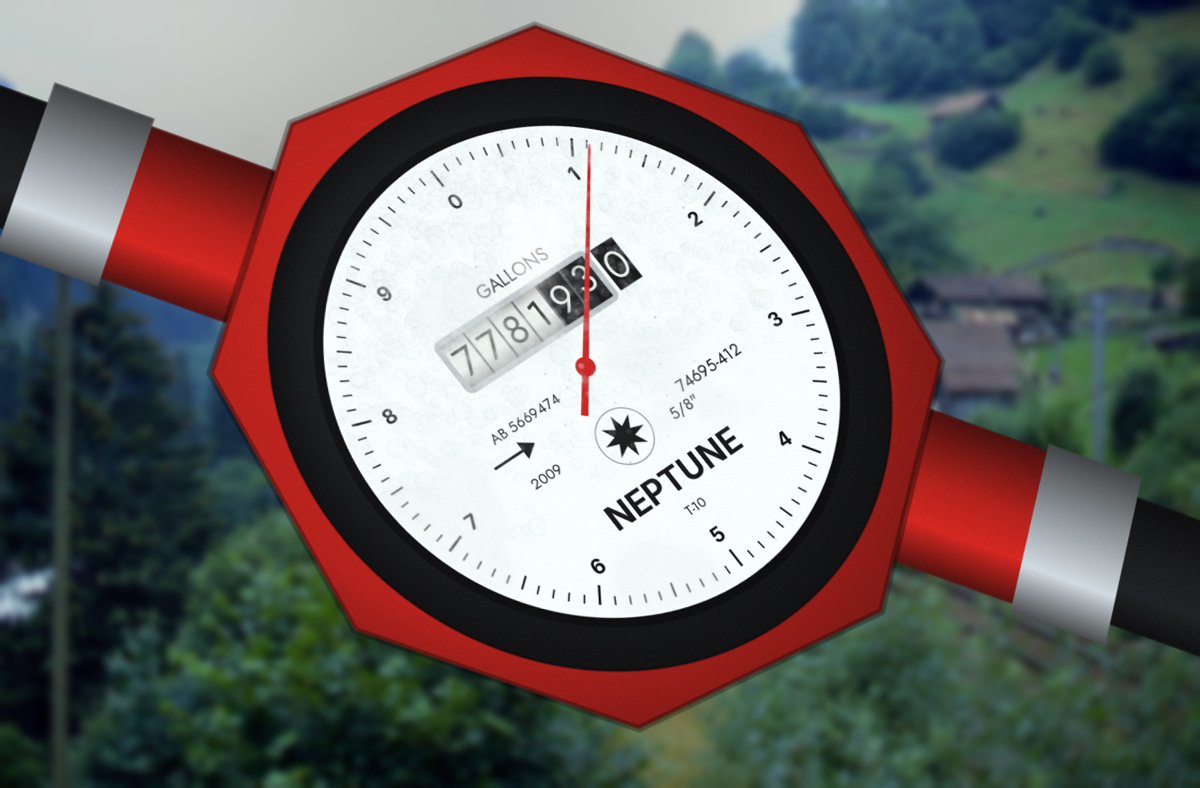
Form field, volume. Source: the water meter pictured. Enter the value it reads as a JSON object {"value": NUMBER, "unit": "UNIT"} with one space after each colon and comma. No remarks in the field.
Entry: {"value": 7781931.1, "unit": "gal"}
